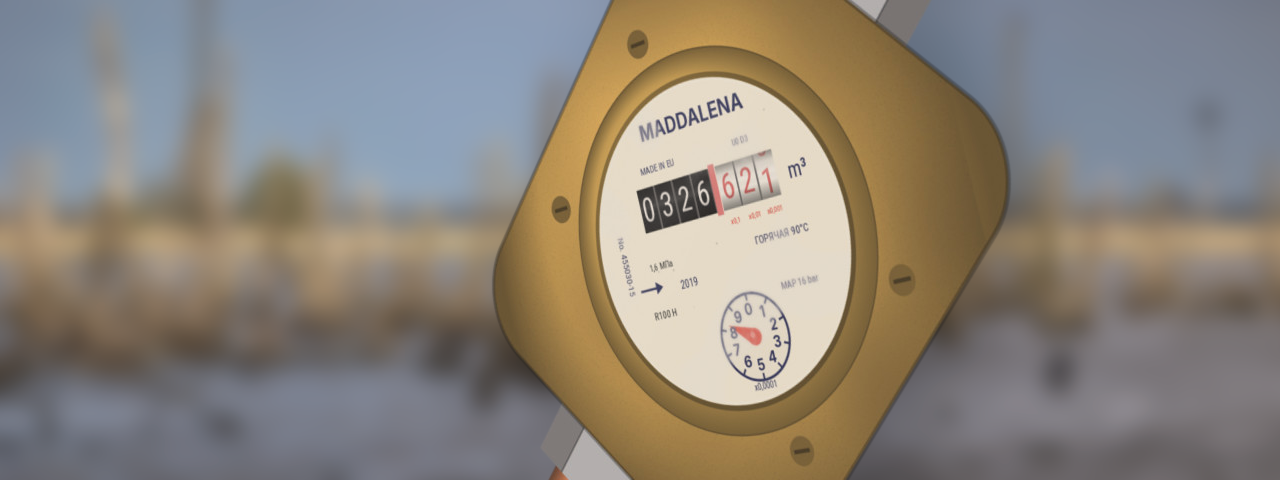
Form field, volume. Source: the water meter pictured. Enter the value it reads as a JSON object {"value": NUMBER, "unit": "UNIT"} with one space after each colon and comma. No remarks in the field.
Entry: {"value": 326.6208, "unit": "m³"}
